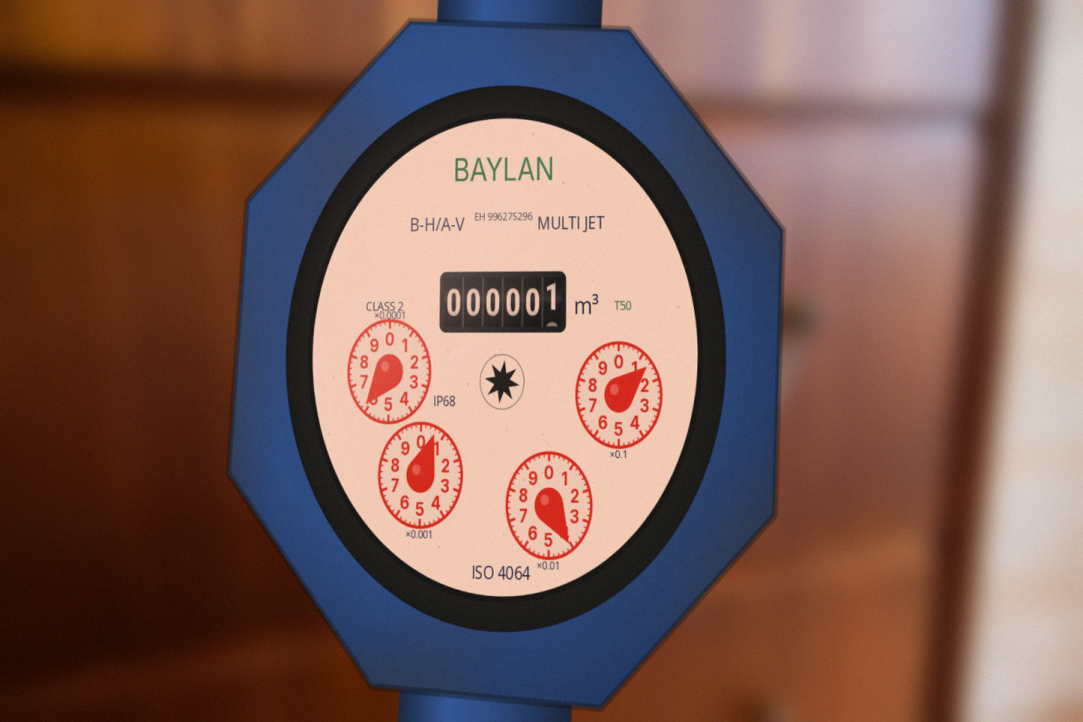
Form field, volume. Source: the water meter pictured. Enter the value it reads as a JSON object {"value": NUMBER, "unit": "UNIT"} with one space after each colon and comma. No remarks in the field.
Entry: {"value": 1.1406, "unit": "m³"}
